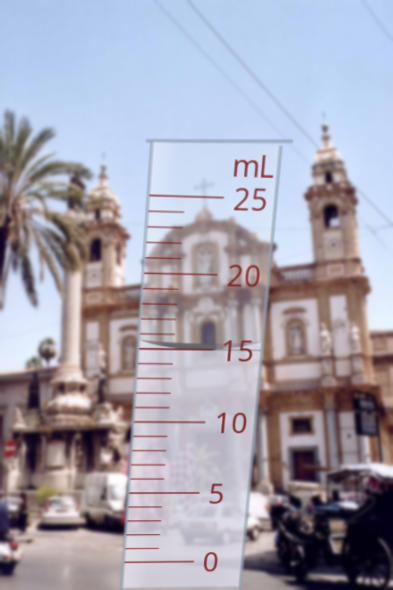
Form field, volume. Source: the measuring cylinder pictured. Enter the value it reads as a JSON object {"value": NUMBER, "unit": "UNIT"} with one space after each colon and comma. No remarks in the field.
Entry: {"value": 15, "unit": "mL"}
